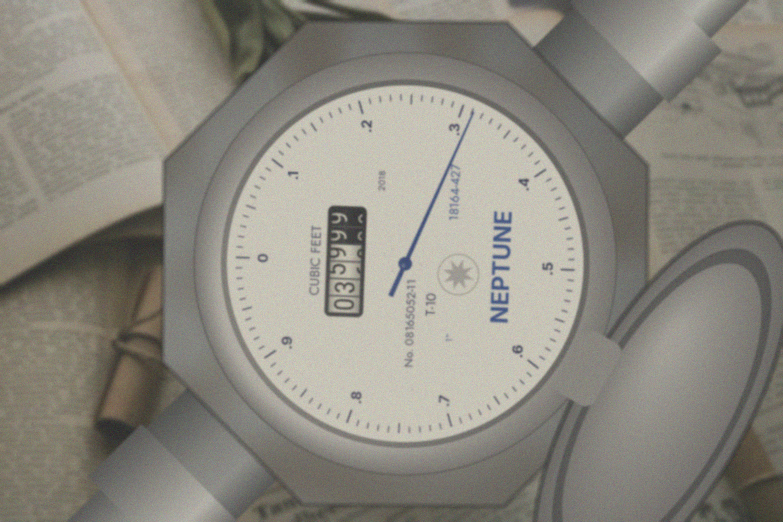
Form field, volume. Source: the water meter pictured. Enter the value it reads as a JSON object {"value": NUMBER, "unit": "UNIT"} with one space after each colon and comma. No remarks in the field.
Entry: {"value": 35999.31, "unit": "ft³"}
